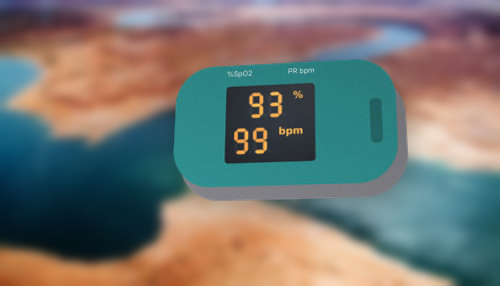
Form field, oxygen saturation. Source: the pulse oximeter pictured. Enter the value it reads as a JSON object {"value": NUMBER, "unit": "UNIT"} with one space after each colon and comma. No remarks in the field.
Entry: {"value": 93, "unit": "%"}
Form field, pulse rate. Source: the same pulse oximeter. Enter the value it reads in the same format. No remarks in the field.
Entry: {"value": 99, "unit": "bpm"}
